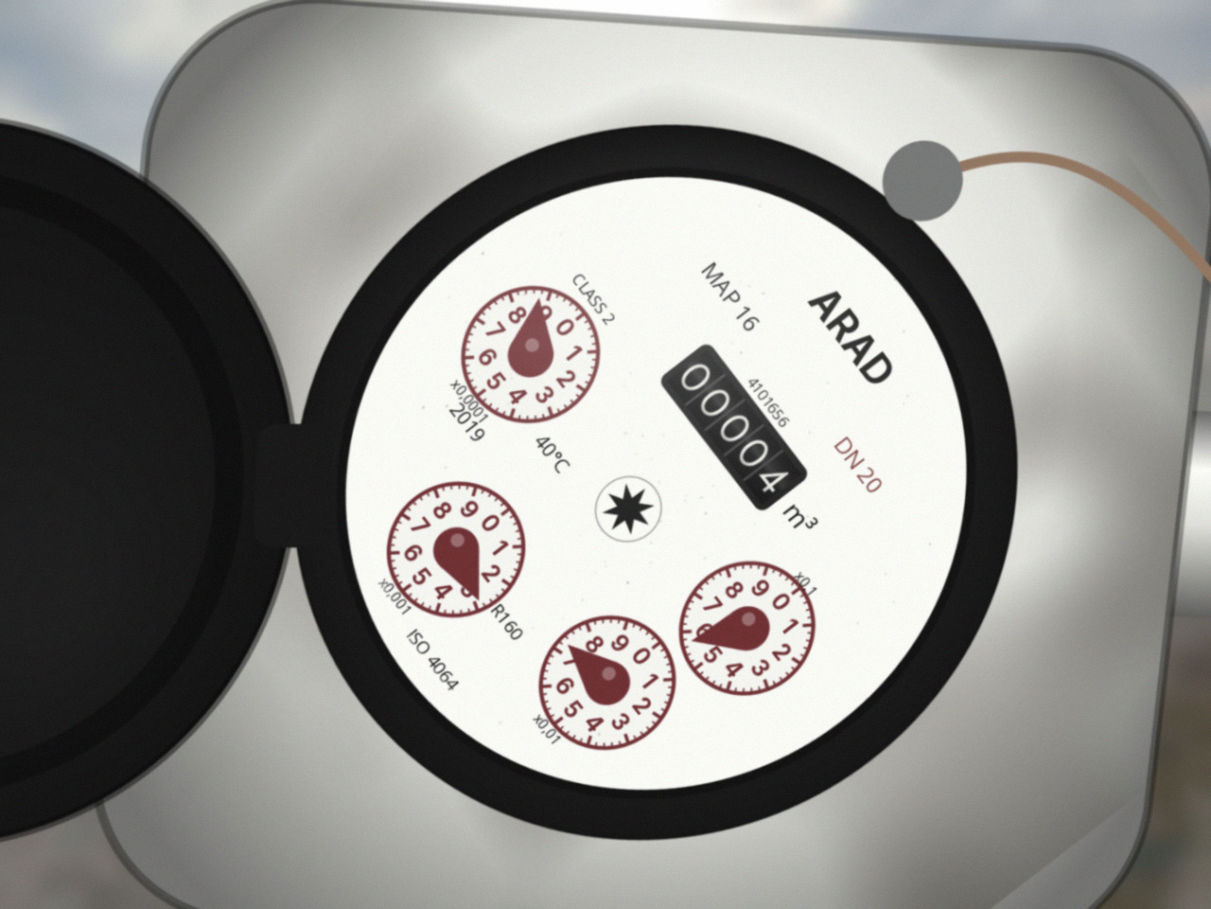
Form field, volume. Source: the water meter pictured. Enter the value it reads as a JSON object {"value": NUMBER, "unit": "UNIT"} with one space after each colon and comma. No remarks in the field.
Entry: {"value": 4.5728, "unit": "m³"}
